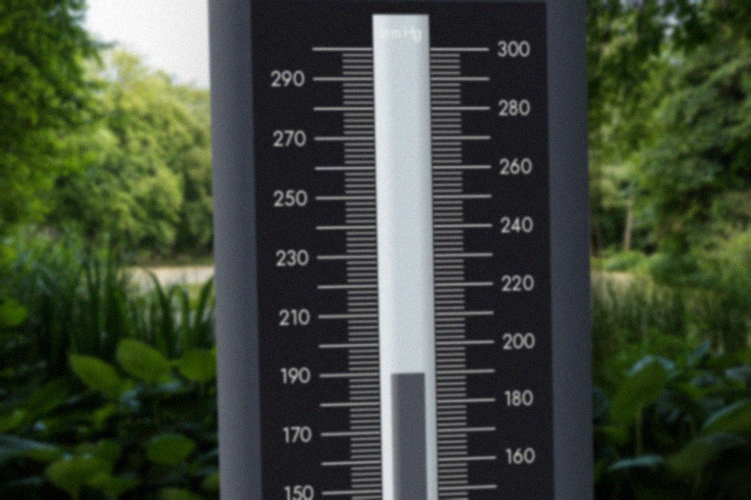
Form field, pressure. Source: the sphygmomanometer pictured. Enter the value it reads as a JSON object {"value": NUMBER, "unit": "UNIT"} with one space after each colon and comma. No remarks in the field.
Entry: {"value": 190, "unit": "mmHg"}
